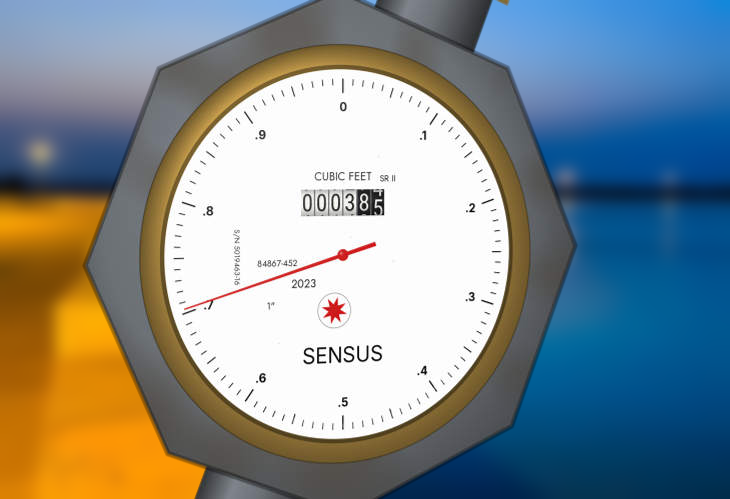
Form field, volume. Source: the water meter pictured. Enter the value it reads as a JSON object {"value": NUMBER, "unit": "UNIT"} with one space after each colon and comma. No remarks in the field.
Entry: {"value": 384.70, "unit": "ft³"}
